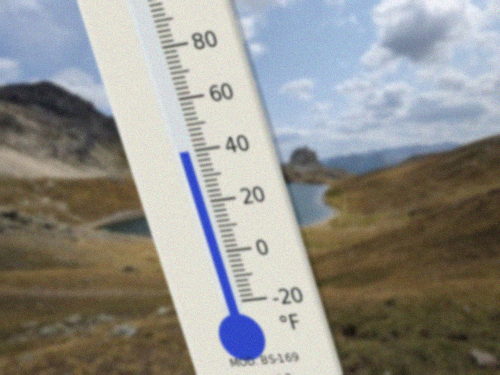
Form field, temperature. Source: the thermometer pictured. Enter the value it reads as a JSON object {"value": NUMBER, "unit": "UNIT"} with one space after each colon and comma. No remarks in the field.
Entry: {"value": 40, "unit": "°F"}
